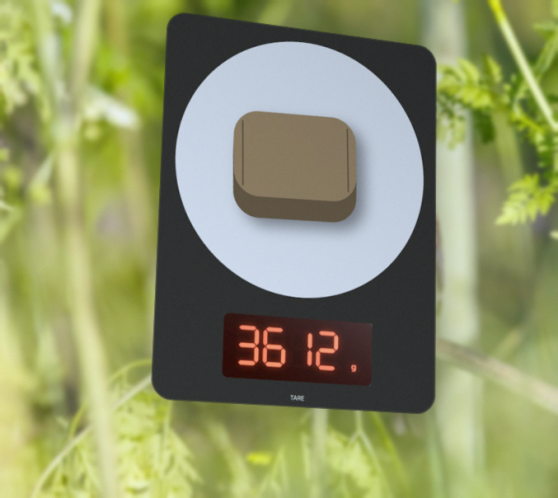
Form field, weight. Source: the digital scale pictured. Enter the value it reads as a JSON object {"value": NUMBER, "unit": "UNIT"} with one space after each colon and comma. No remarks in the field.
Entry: {"value": 3612, "unit": "g"}
